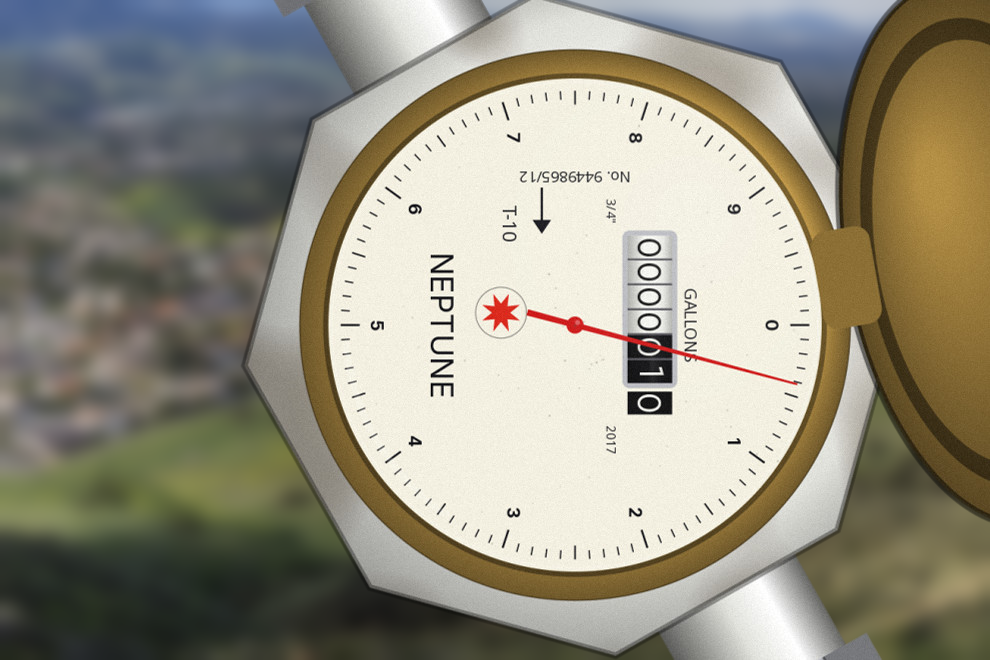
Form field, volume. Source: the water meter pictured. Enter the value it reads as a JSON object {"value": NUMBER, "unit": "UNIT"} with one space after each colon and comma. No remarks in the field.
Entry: {"value": 10.4, "unit": "gal"}
